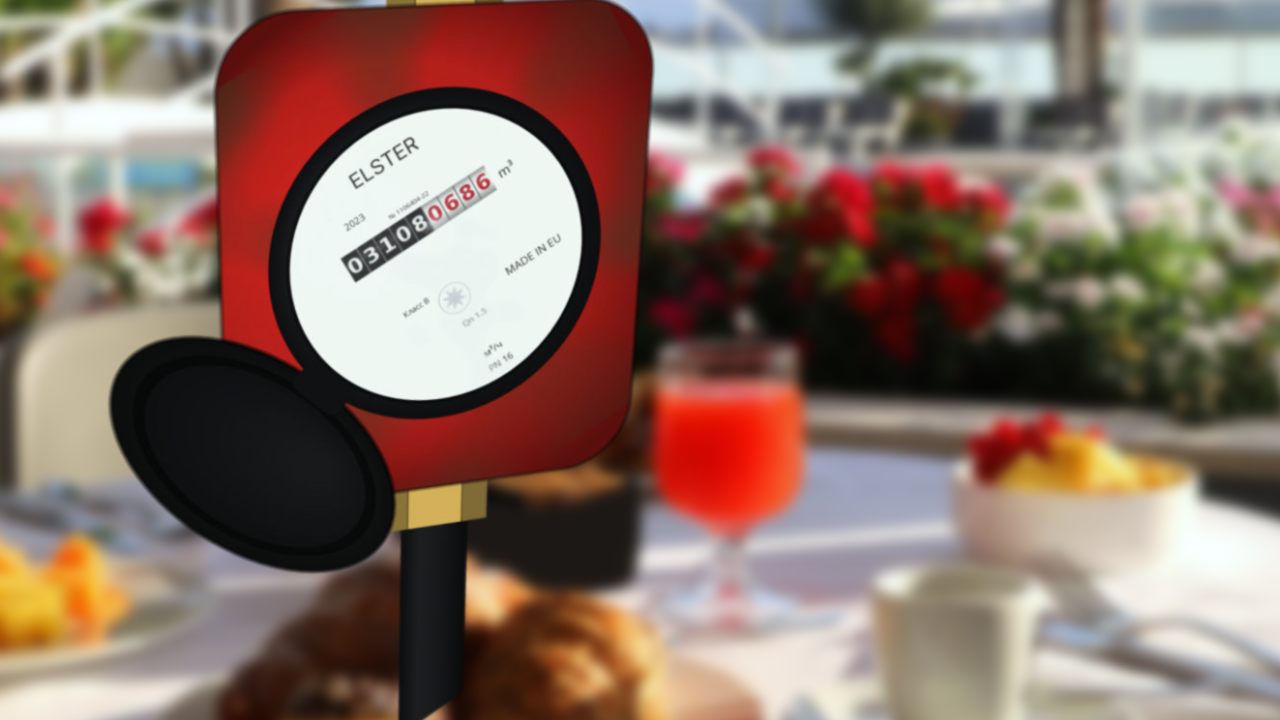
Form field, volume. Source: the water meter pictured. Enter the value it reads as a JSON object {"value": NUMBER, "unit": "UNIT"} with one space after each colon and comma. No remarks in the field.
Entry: {"value": 3108.0686, "unit": "m³"}
